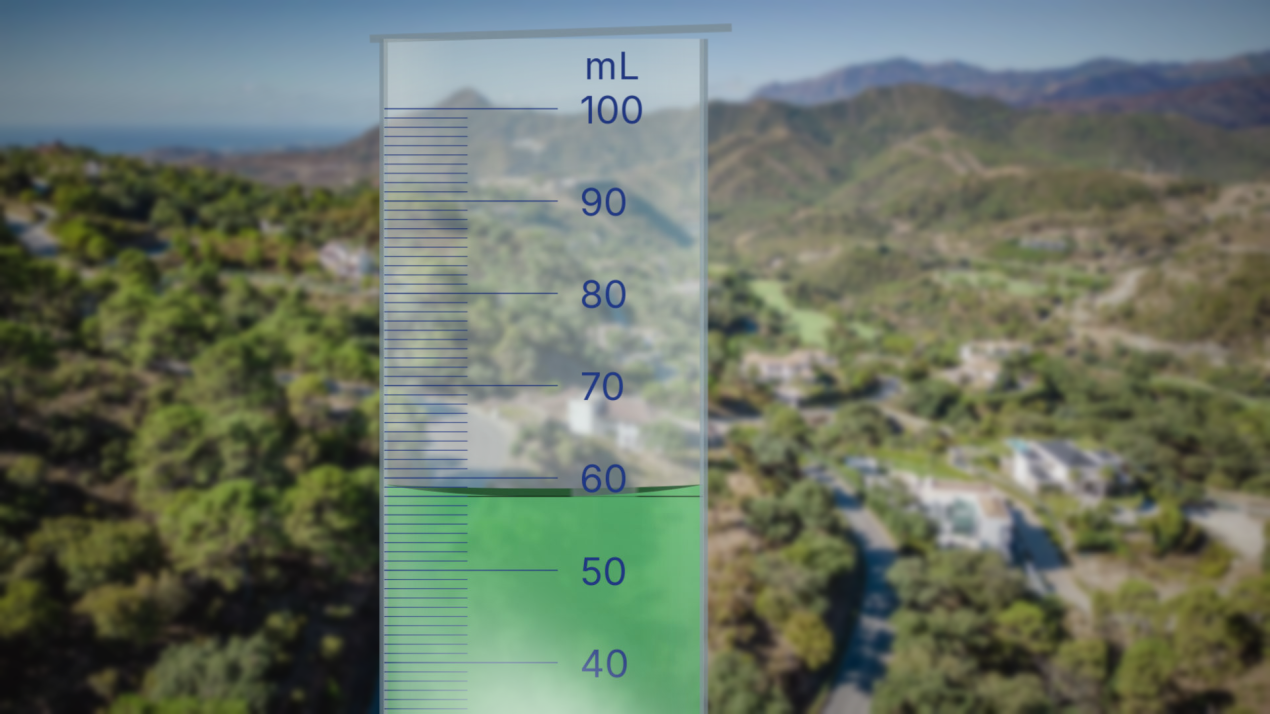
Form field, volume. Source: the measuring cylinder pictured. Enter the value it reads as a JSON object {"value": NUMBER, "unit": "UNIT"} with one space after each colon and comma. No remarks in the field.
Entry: {"value": 58, "unit": "mL"}
